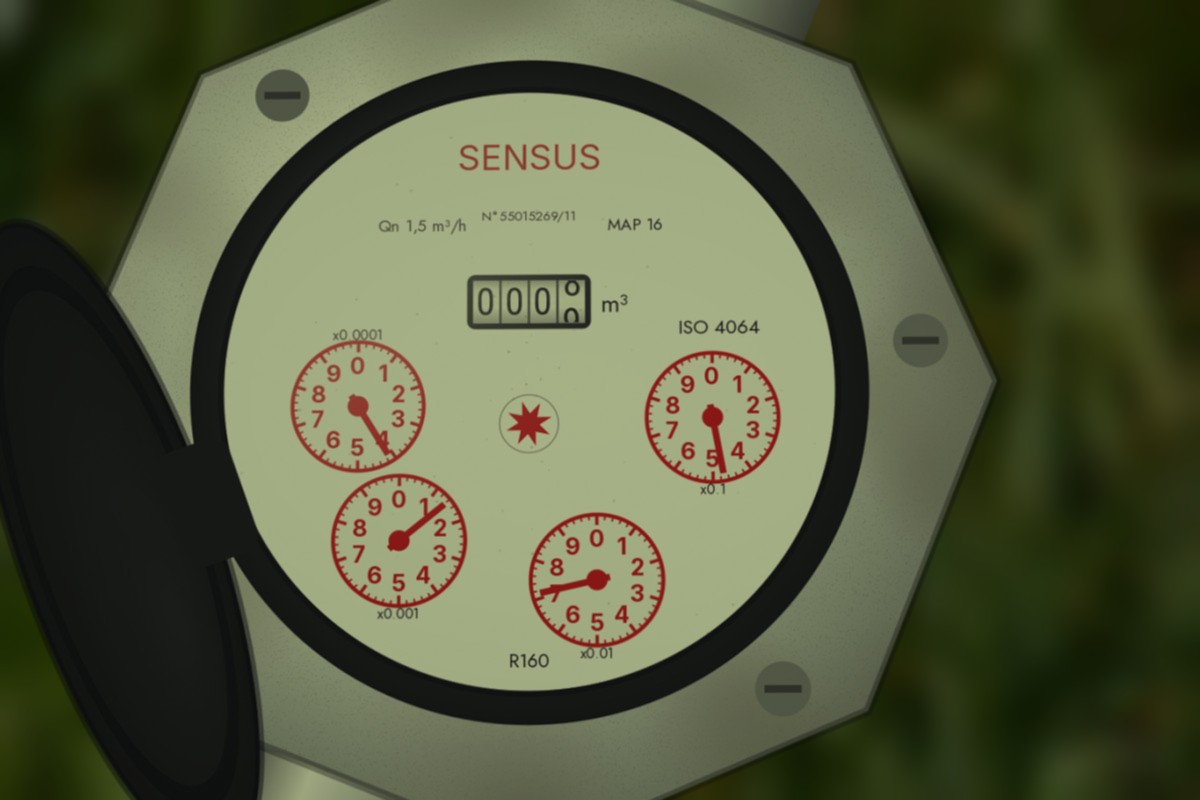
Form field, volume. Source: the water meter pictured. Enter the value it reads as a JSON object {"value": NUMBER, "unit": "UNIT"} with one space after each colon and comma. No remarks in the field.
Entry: {"value": 8.4714, "unit": "m³"}
